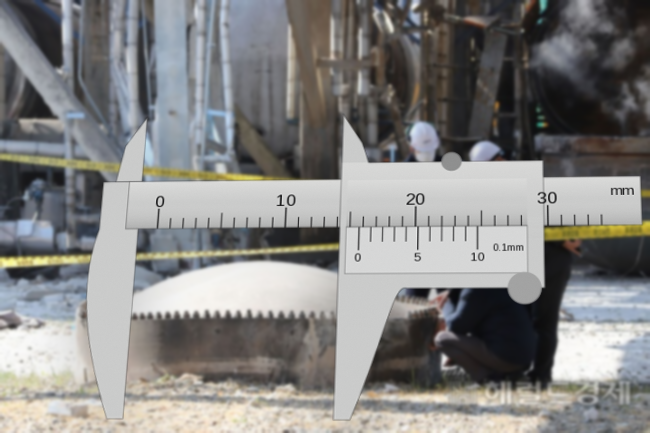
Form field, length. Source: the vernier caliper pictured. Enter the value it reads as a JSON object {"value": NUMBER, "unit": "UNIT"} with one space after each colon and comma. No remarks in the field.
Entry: {"value": 15.7, "unit": "mm"}
